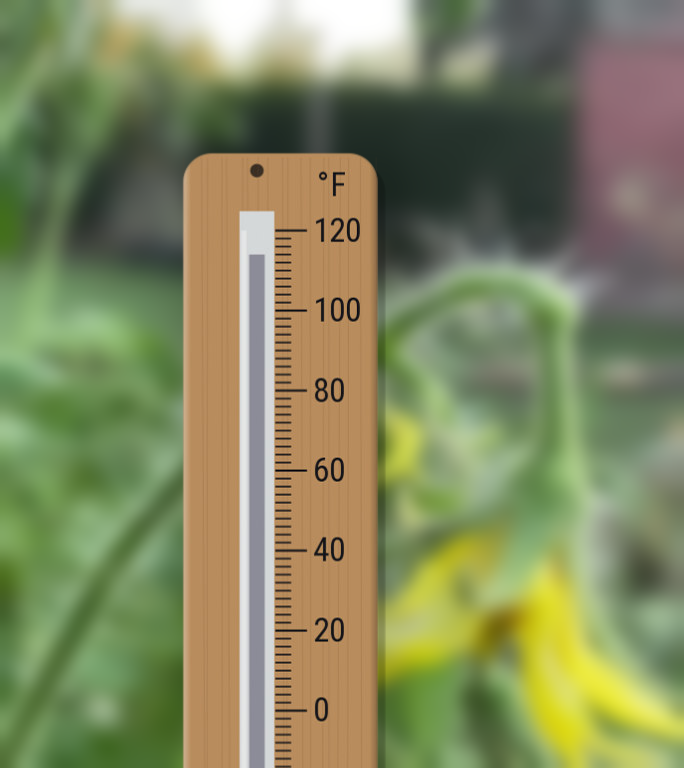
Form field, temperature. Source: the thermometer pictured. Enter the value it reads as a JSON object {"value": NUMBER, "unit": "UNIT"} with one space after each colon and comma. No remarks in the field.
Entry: {"value": 114, "unit": "°F"}
